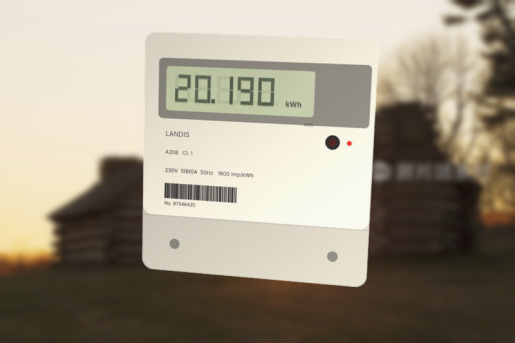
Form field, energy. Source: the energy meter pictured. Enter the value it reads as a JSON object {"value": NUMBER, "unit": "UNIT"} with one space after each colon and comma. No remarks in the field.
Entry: {"value": 20.190, "unit": "kWh"}
